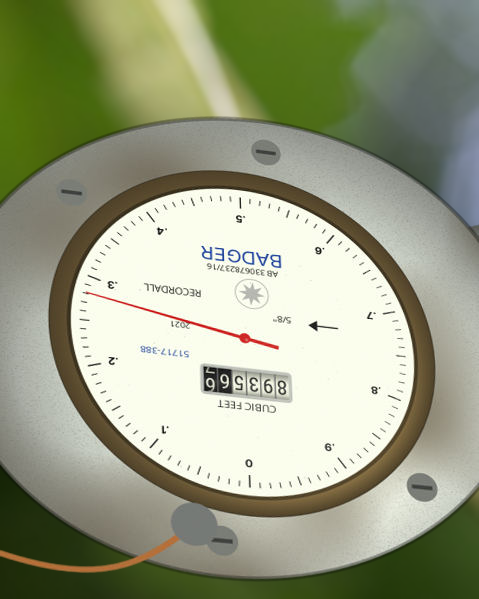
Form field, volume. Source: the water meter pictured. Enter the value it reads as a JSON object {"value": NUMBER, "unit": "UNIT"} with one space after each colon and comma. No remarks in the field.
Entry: {"value": 893566.28, "unit": "ft³"}
